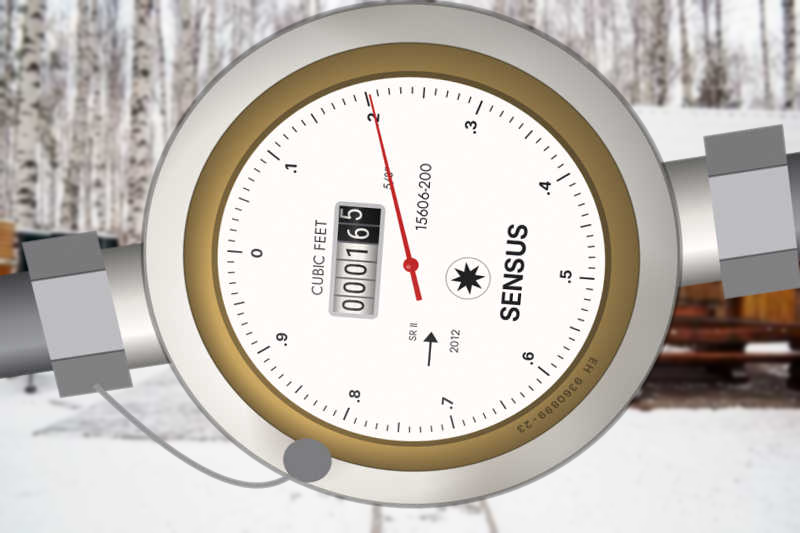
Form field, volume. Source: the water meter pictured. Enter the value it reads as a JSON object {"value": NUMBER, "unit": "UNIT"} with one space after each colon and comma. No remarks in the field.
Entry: {"value": 165.20, "unit": "ft³"}
